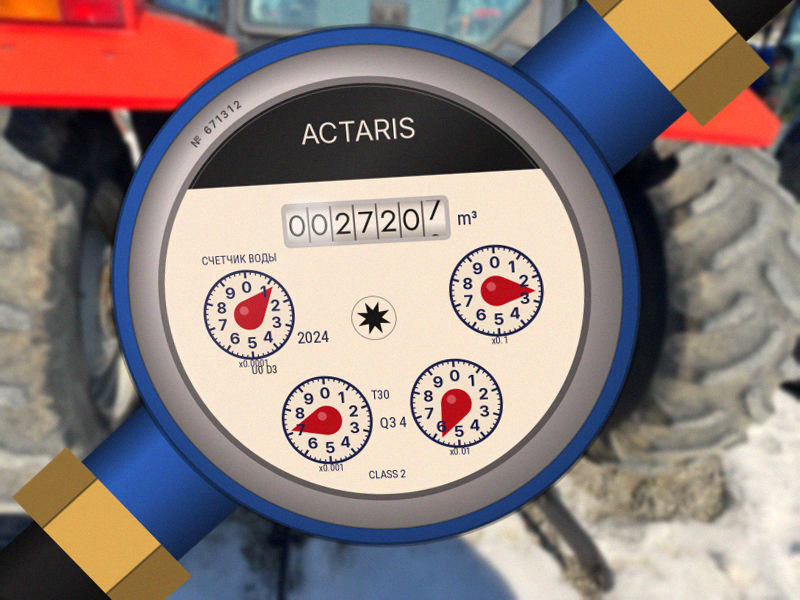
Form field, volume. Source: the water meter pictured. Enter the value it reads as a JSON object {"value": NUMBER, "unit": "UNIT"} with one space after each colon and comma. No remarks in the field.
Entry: {"value": 27207.2571, "unit": "m³"}
